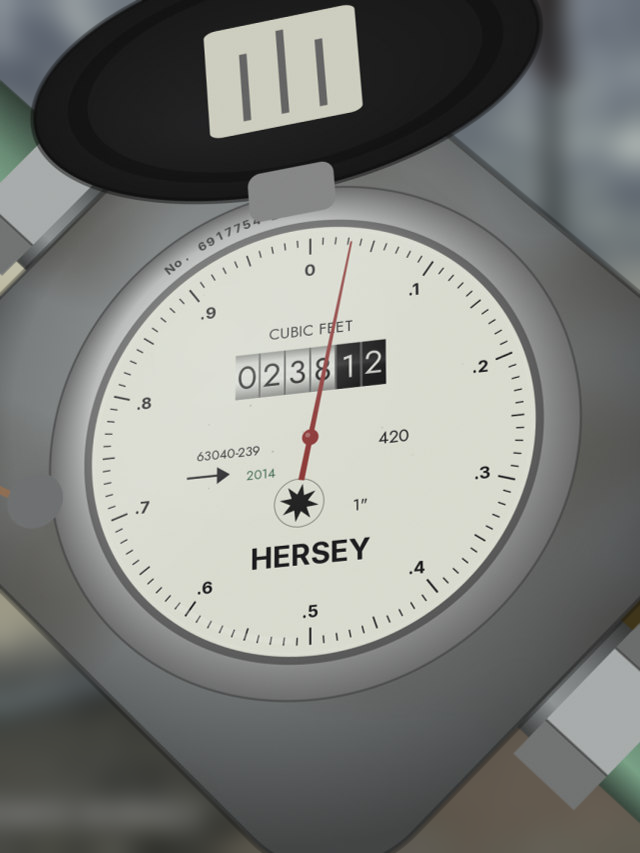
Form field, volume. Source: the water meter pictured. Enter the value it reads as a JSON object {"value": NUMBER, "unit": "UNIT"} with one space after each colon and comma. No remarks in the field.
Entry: {"value": 23812.03, "unit": "ft³"}
